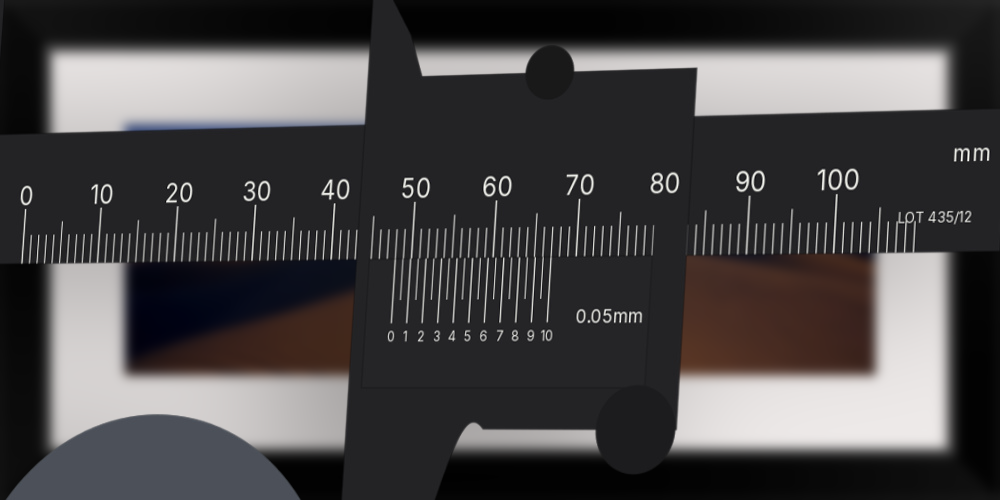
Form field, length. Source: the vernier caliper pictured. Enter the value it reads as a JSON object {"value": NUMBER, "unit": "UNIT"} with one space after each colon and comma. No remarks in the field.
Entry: {"value": 48.0, "unit": "mm"}
